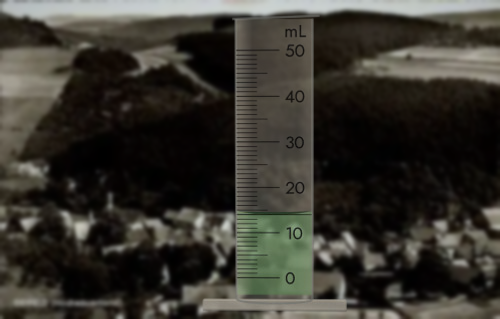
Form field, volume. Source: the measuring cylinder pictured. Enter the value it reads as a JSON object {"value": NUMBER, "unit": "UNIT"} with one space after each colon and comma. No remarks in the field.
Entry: {"value": 14, "unit": "mL"}
